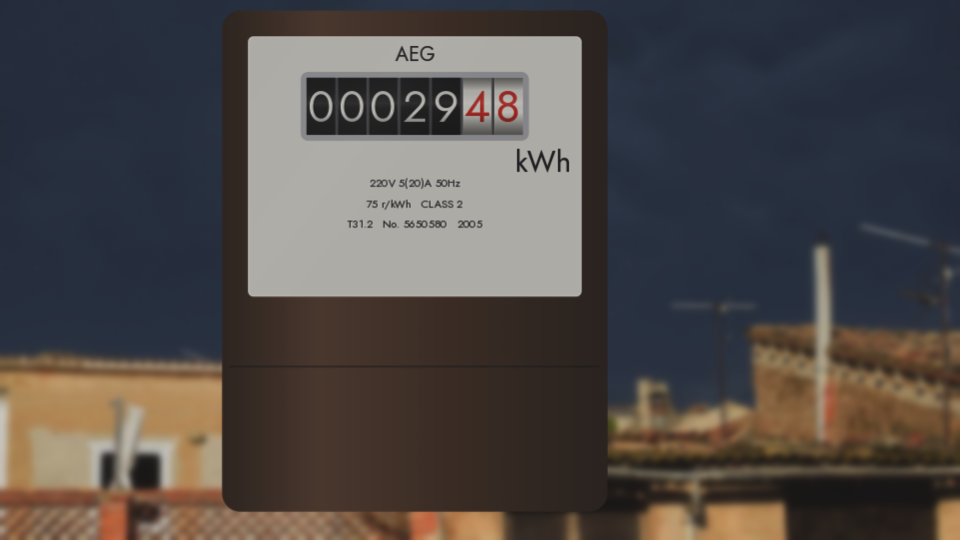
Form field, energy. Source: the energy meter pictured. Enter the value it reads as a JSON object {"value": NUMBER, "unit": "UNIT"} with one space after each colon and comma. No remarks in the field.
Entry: {"value": 29.48, "unit": "kWh"}
